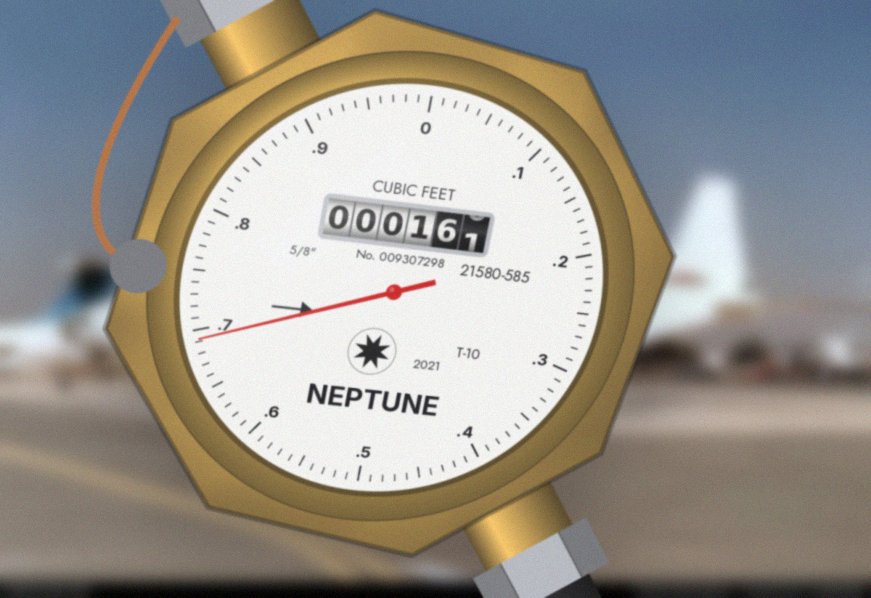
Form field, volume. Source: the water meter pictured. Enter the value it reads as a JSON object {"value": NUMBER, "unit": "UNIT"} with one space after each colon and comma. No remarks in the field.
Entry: {"value": 160.69, "unit": "ft³"}
